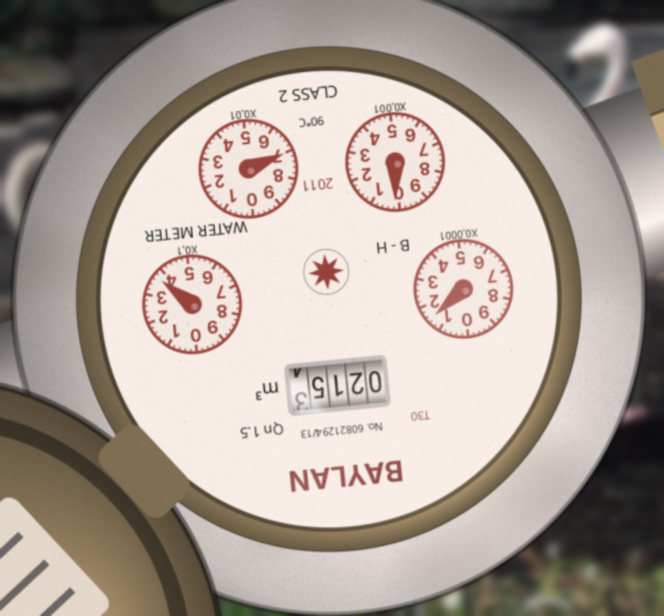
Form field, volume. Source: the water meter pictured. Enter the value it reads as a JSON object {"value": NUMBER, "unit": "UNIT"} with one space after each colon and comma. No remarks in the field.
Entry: {"value": 2153.3701, "unit": "m³"}
